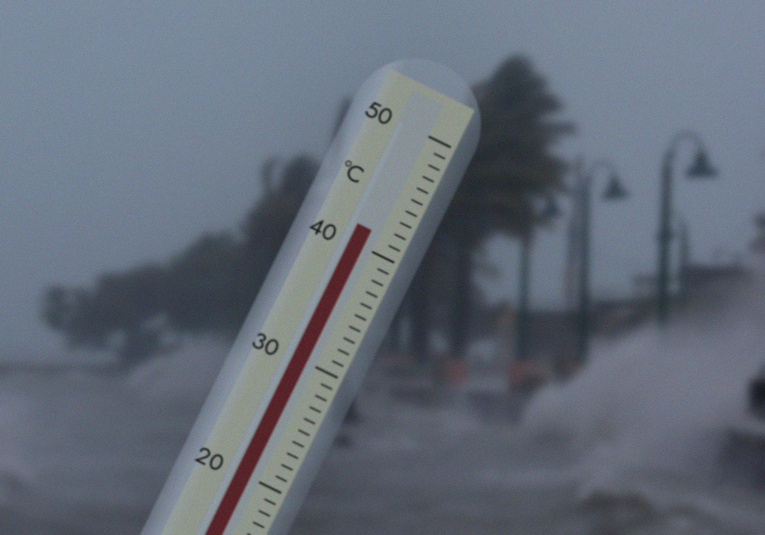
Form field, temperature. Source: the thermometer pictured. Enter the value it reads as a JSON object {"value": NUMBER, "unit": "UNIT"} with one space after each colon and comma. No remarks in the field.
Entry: {"value": 41.5, "unit": "°C"}
